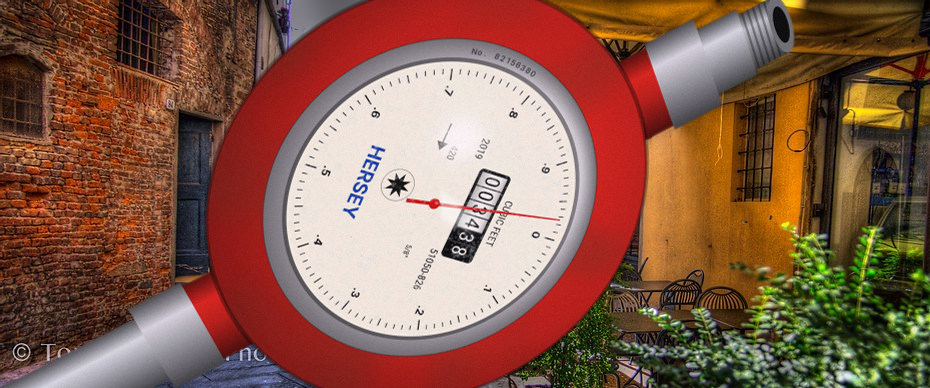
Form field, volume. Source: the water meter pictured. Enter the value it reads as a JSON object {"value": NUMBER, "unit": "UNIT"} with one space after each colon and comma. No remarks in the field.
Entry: {"value": 3437.97, "unit": "ft³"}
